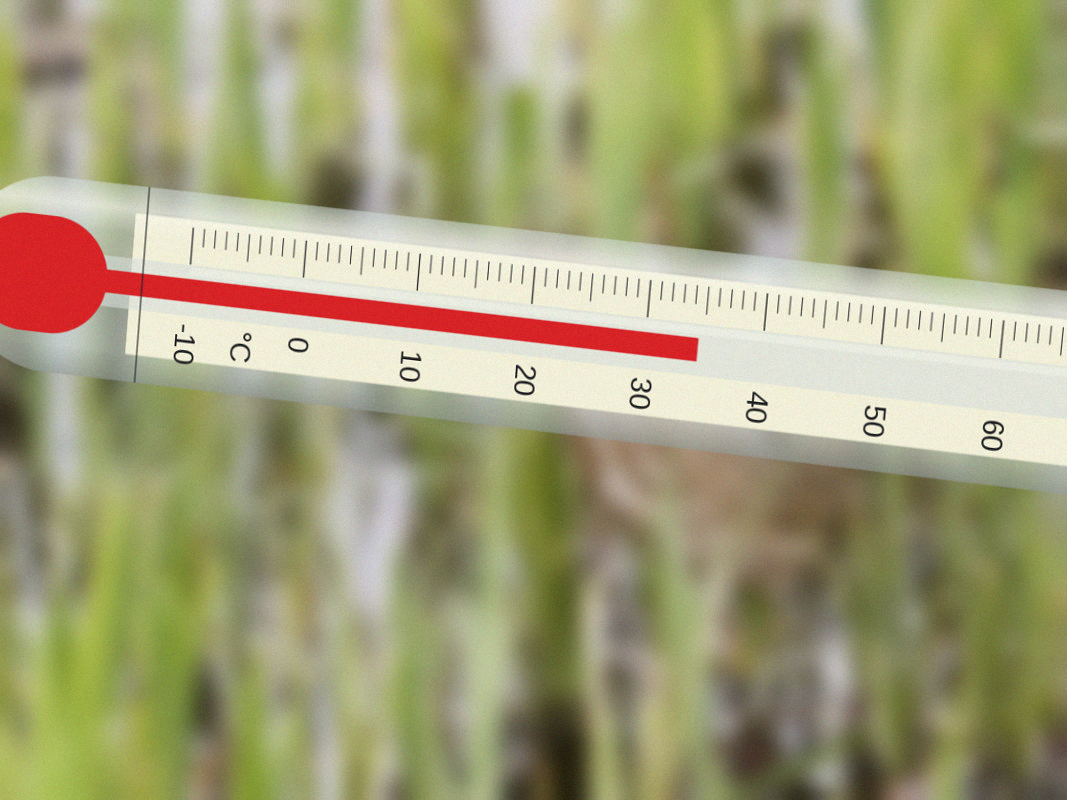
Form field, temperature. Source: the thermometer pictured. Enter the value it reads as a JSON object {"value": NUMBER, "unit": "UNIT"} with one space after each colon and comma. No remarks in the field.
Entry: {"value": 34.5, "unit": "°C"}
